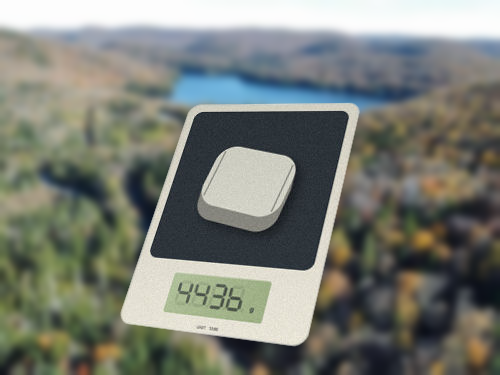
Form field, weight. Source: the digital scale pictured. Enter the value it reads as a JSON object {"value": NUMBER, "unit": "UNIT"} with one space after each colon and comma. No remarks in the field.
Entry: {"value": 4436, "unit": "g"}
